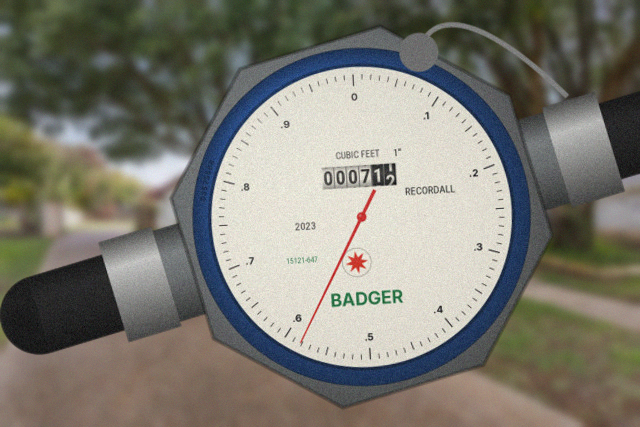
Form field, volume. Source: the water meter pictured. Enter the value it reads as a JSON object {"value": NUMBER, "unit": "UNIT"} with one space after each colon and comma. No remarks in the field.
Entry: {"value": 711.58, "unit": "ft³"}
